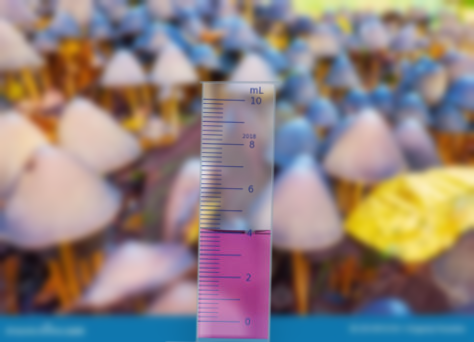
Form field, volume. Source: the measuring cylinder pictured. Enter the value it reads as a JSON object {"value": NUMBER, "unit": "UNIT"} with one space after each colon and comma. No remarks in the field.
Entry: {"value": 4, "unit": "mL"}
